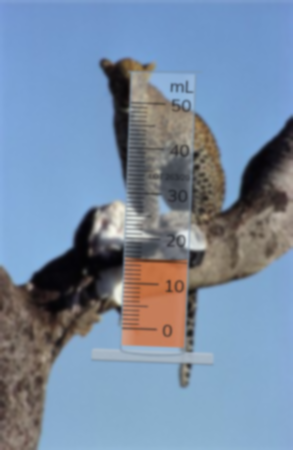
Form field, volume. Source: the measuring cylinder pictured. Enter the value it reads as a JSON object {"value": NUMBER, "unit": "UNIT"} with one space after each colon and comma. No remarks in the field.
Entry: {"value": 15, "unit": "mL"}
